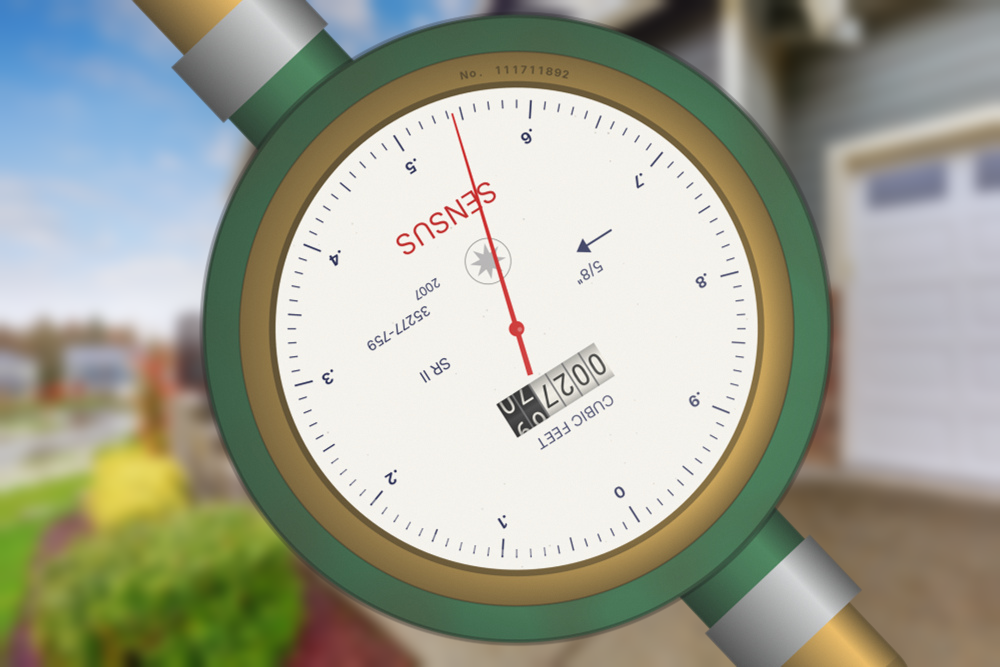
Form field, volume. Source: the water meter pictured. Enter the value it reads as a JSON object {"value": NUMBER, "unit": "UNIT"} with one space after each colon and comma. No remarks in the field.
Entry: {"value": 2769.54, "unit": "ft³"}
